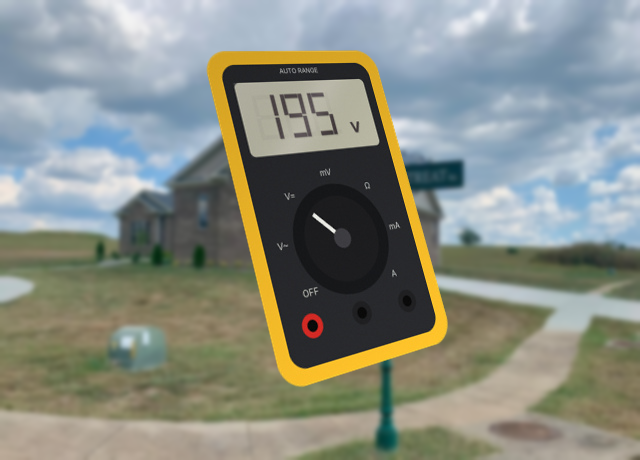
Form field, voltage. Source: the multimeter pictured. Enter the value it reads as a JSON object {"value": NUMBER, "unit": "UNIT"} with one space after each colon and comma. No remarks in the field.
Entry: {"value": 195, "unit": "V"}
